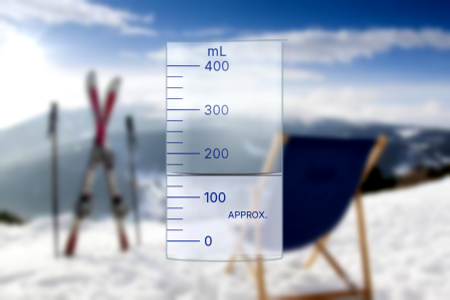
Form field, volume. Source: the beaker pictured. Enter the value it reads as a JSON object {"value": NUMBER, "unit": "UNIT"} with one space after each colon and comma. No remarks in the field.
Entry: {"value": 150, "unit": "mL"}
